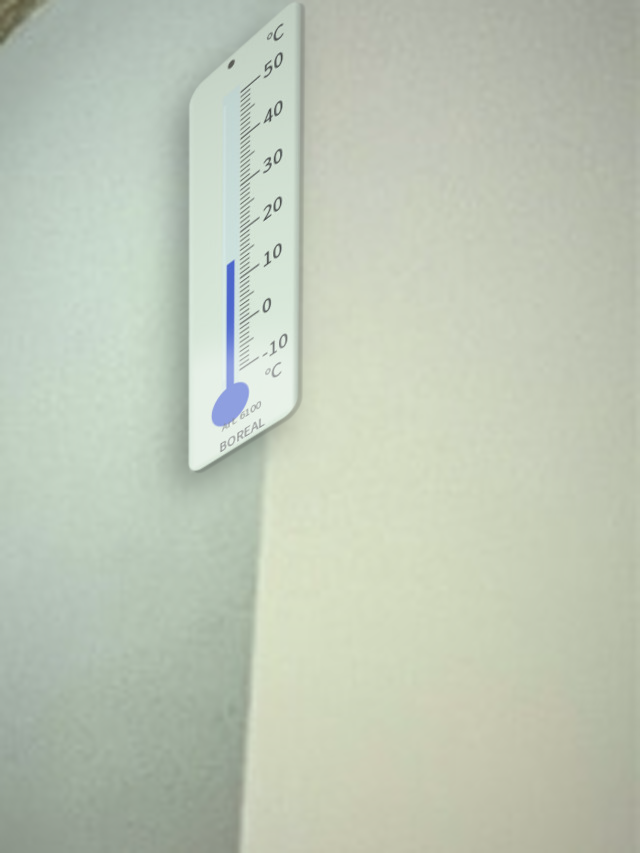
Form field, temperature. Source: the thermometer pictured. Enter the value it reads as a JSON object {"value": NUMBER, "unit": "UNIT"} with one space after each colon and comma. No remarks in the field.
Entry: {"value": 15, "unit": "°C"}
